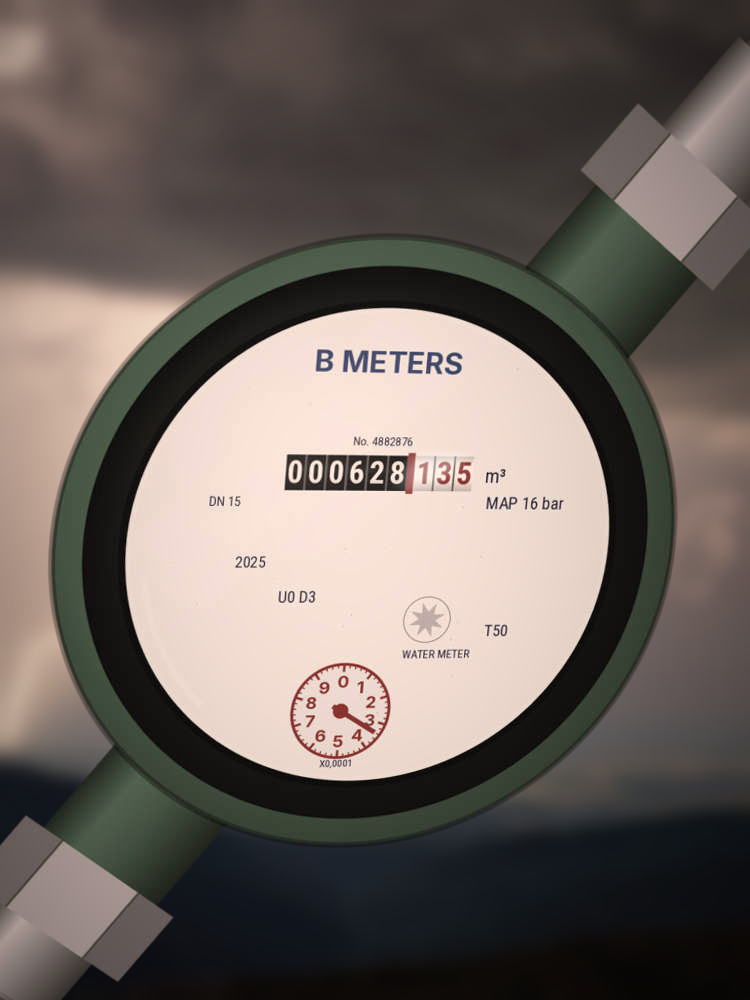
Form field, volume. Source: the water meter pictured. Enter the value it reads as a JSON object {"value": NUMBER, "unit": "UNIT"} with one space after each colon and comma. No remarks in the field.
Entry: {"value": 628.1353, "unit": "m³"}
